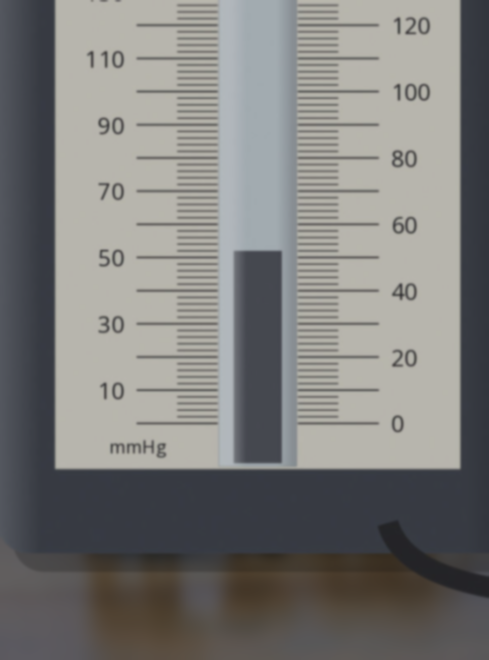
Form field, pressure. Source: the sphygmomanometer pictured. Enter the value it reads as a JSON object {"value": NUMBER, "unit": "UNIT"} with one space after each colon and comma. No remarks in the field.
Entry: {"value": 52, "unit": "mmHg"}
